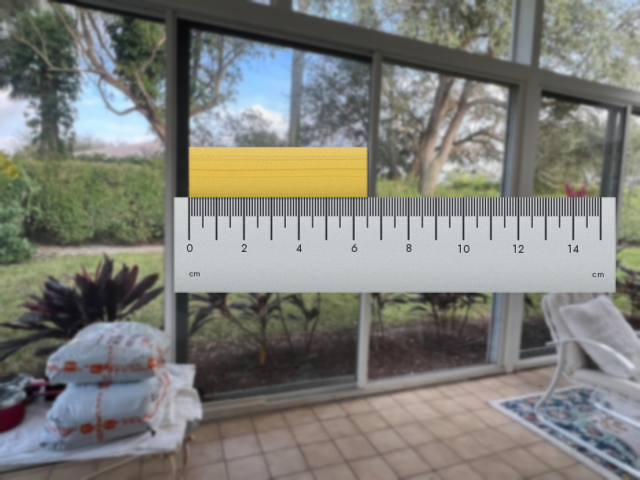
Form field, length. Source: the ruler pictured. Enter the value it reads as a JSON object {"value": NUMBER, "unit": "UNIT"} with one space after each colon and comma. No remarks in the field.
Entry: {"value": 6.5, "unit": "cm"}
